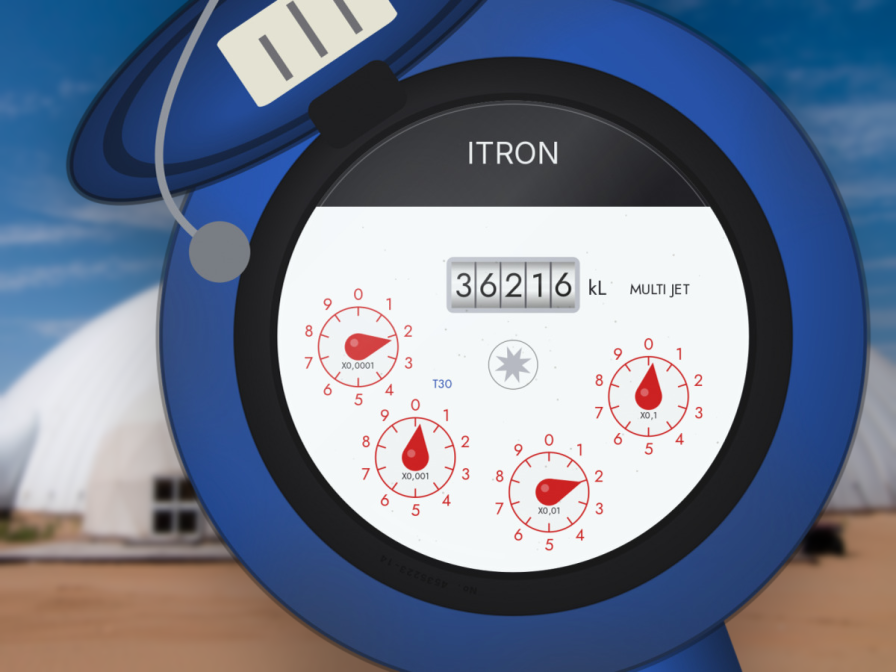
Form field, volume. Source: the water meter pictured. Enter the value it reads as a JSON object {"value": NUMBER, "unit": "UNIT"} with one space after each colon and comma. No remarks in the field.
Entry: {"value": 36216.0202, "unit": "kL"}
